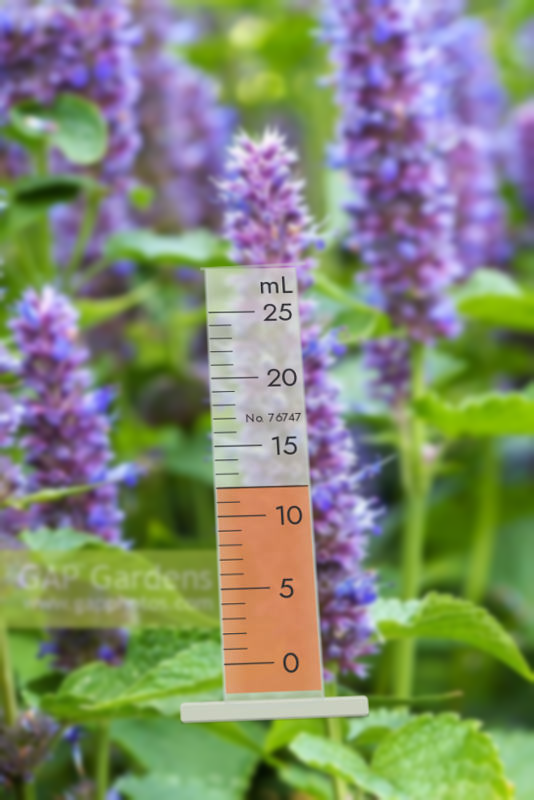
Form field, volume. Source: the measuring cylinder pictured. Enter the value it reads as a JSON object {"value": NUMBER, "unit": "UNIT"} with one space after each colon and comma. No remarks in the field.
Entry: {"value": 12, "unit": "mL"}
